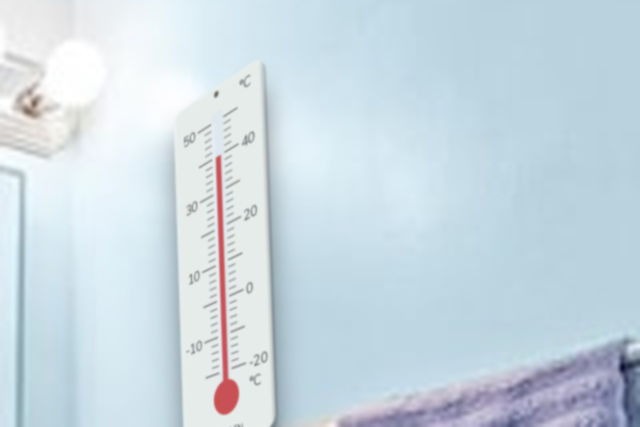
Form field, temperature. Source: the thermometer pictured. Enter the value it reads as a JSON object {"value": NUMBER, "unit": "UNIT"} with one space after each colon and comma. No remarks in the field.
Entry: {"value": 40, "unit": "°C"}
